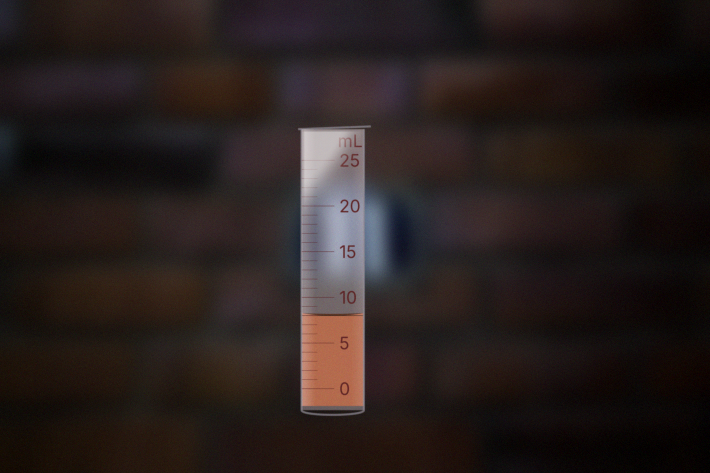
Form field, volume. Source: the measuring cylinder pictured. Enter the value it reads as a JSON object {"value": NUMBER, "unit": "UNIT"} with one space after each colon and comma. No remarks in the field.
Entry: {"value": 8, "unit": "mL"}
